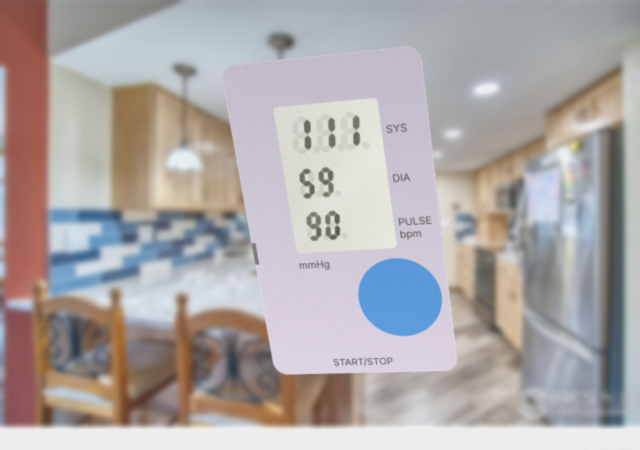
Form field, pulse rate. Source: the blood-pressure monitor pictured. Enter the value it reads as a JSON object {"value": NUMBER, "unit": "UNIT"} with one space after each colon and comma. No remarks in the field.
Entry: {"value": 90, "unit": "bpm"}
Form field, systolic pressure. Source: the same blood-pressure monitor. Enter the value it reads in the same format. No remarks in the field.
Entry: {"value": 111, "unit": "mmHg"}
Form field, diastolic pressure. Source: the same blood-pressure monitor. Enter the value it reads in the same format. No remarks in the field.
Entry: {"value": 59, "unit": "mmHg"}
